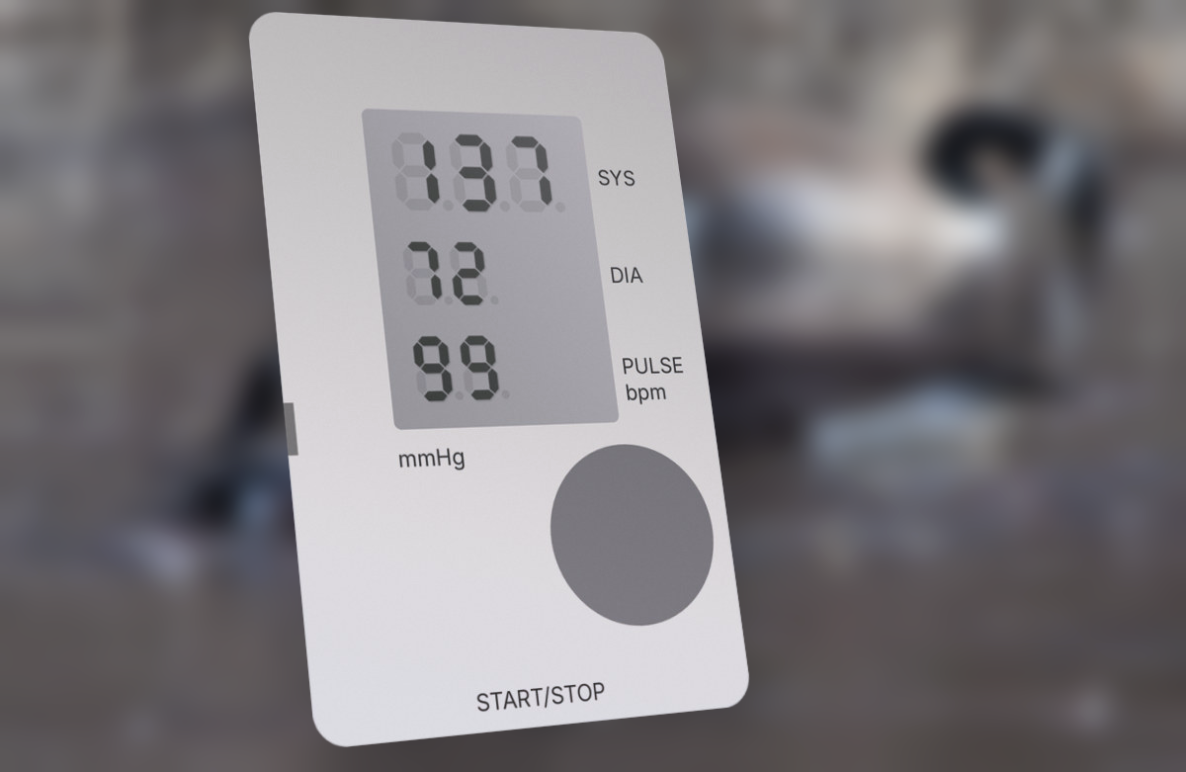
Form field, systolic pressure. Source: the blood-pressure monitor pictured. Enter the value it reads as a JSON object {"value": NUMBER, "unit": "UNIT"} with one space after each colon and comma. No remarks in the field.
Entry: {"value": 137, "unit": "mmHg"}
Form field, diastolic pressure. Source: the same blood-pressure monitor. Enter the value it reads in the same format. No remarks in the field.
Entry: {"value": 72, "unit": "mmHg"}
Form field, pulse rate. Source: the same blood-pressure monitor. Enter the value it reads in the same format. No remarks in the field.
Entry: {"value": 99, "unit": "bpm"}
